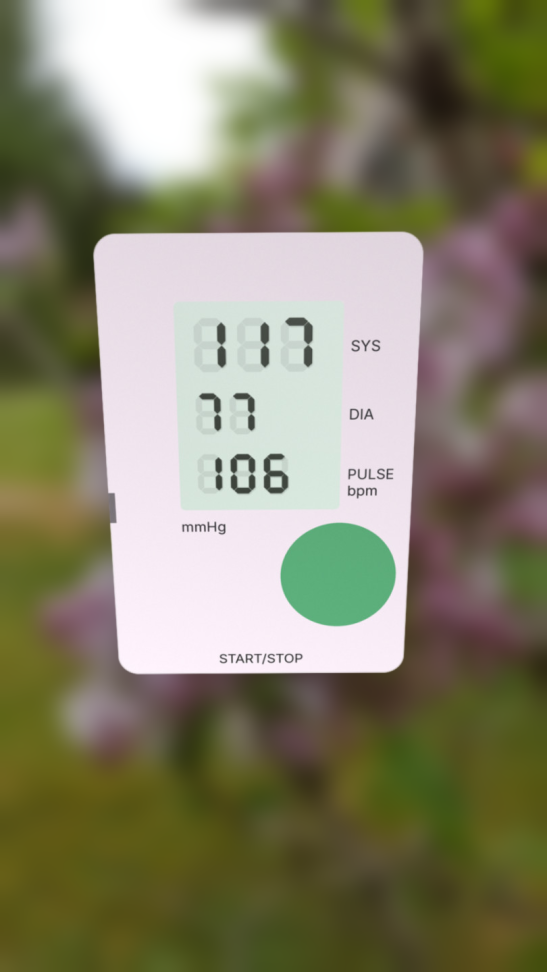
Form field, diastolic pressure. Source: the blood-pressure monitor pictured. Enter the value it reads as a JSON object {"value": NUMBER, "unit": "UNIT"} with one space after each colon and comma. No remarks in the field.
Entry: {"value": 77, "unit": "mmHg"}
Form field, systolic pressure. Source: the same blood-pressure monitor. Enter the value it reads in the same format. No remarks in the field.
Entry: {"value": 117, "unit": "mmHg"}
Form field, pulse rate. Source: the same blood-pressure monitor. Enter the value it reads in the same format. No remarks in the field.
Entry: {"value": 106, "unit": "bpm"}
